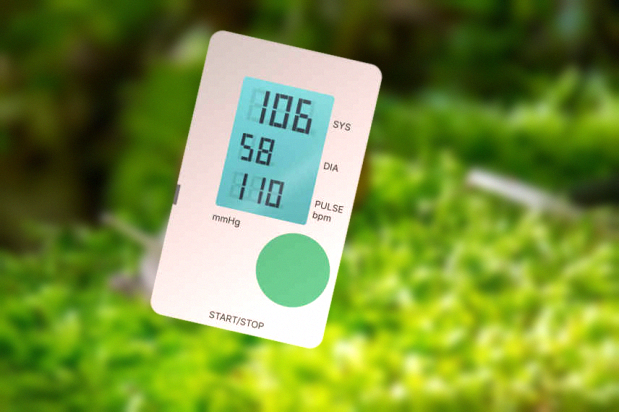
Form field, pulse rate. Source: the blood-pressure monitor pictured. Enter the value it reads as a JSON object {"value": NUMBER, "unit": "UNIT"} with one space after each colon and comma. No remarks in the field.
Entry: {"value": 110, "unit": "bpm"}
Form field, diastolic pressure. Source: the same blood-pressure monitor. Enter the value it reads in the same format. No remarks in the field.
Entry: {"value": 58, "unit": "mmHg"}
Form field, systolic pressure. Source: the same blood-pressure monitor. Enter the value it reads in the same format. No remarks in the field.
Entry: {"value": 106, "unit": "mmHg"}
